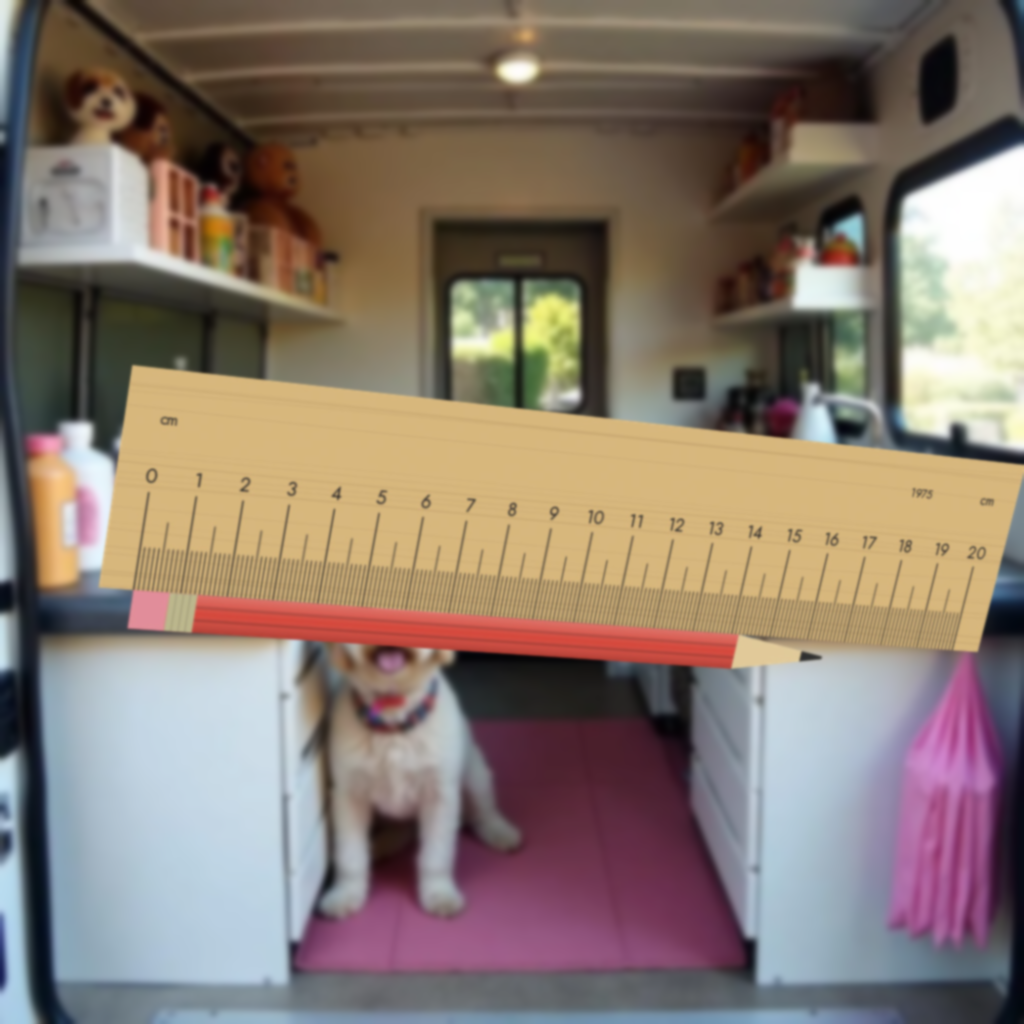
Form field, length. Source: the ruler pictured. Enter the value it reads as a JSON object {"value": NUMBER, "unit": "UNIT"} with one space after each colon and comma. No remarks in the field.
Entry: {"value": 16.5, "unit": "cm"}
